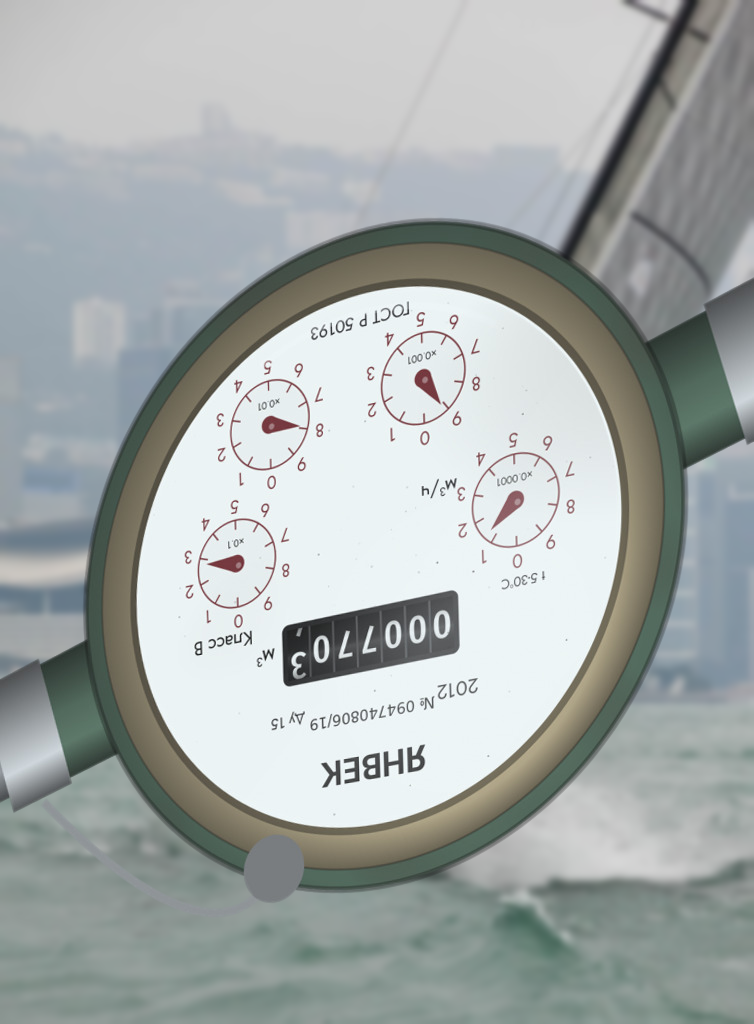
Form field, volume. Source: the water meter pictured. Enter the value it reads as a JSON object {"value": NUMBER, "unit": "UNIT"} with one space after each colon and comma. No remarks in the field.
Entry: {"value": 7703.2791, "unit": "m³"}
